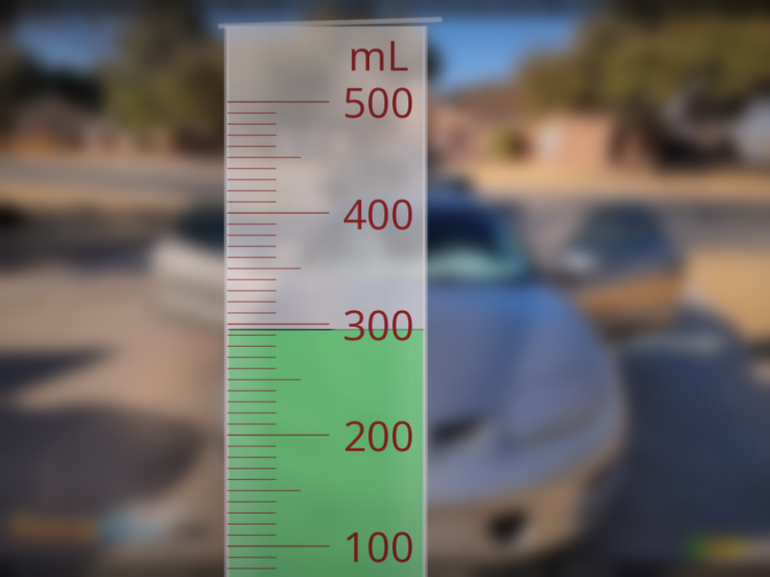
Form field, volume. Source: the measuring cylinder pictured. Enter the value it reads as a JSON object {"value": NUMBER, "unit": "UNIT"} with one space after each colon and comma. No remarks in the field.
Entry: {"value": 295, "unit": "mL"}
